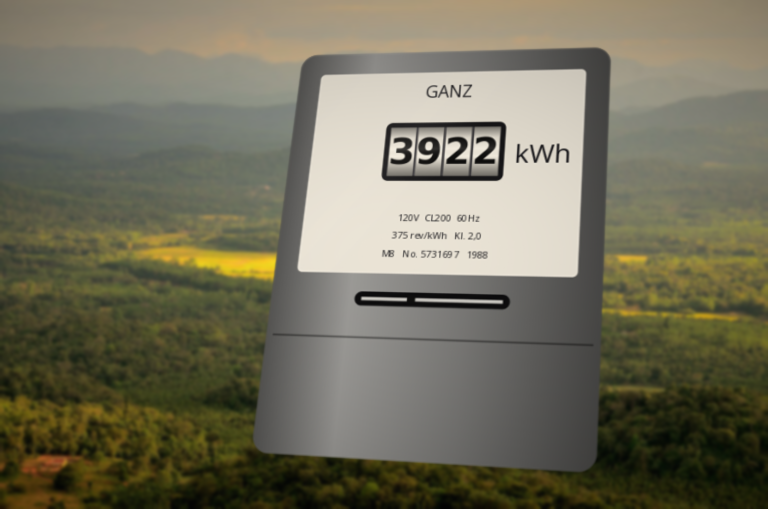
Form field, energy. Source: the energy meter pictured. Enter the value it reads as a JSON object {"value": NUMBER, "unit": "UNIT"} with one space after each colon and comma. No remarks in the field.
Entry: {"value": 3922, "unit": "kWh"}
